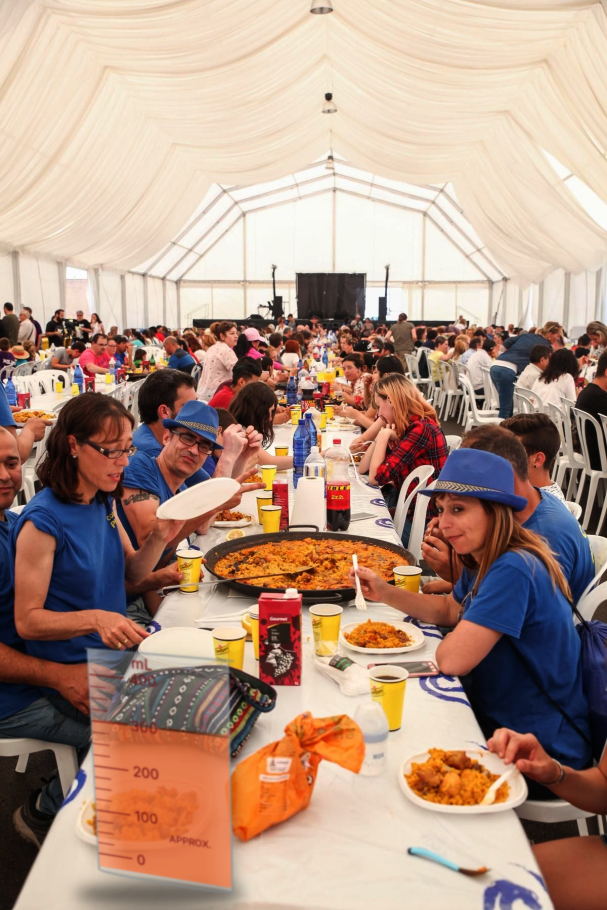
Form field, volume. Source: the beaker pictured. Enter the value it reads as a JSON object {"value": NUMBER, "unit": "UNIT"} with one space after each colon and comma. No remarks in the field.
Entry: {"value": 300, "unit": "mL"}
